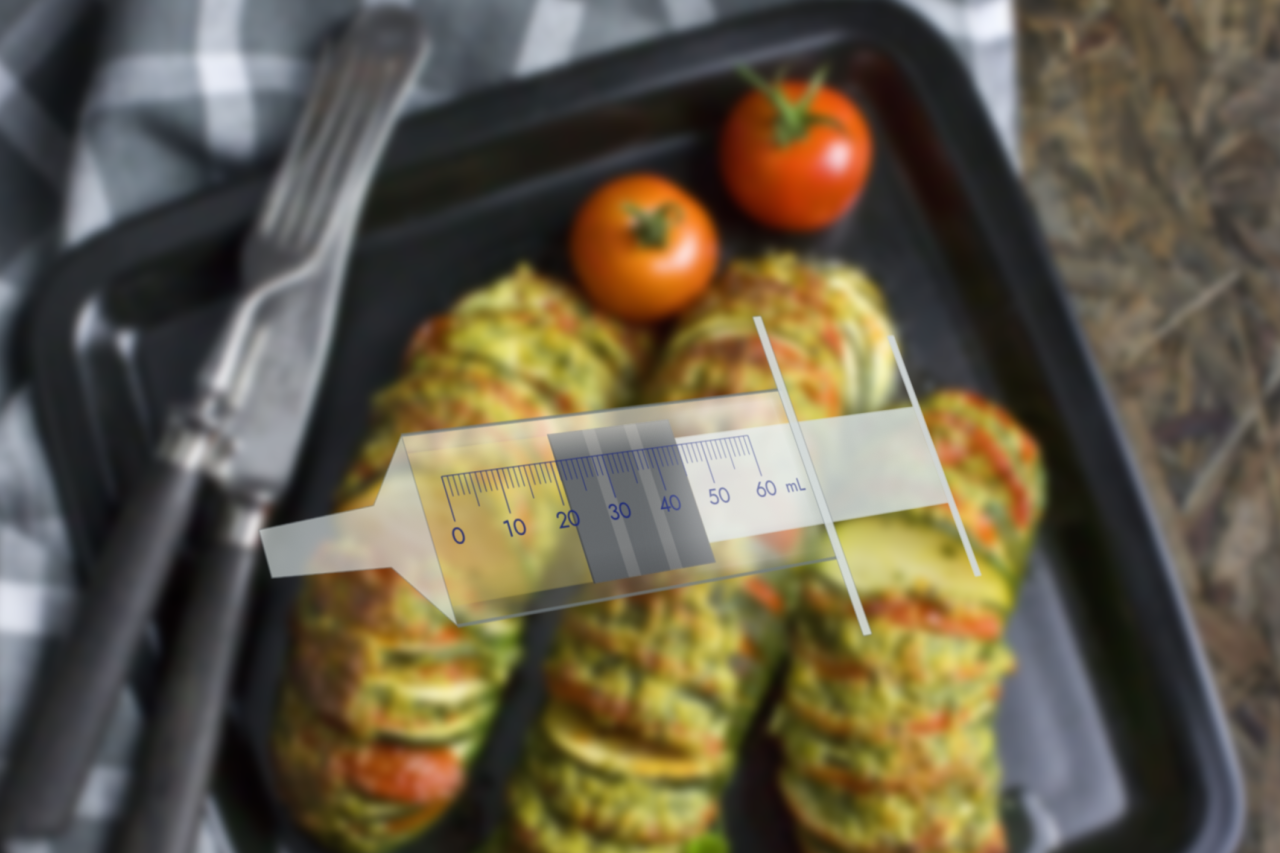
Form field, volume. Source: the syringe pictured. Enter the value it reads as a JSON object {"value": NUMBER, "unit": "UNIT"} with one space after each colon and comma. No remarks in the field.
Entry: {"value": 21, "unit": "mL"}
